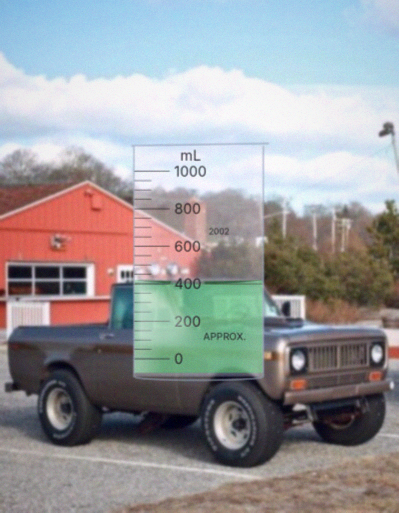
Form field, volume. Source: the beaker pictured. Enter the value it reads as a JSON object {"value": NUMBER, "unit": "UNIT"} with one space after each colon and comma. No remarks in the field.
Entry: {"value": 400, "unit": "mL"}
